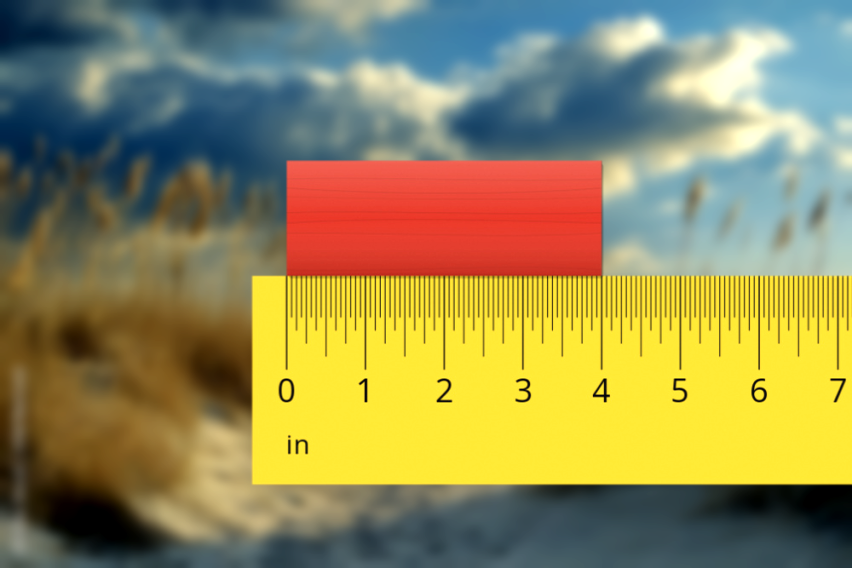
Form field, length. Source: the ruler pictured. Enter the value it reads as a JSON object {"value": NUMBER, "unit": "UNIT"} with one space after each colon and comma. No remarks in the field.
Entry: {"value": 4, "unit": "in"}
